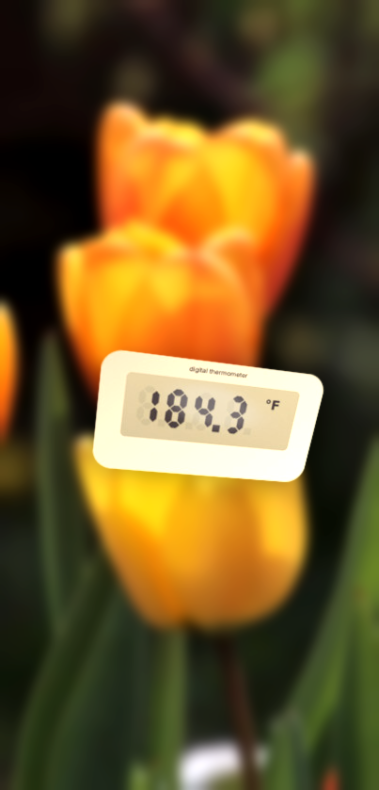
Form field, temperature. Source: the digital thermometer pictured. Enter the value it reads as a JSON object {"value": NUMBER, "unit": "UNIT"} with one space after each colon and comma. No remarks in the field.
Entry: {"value": 184.3, "unit": "°F"}
